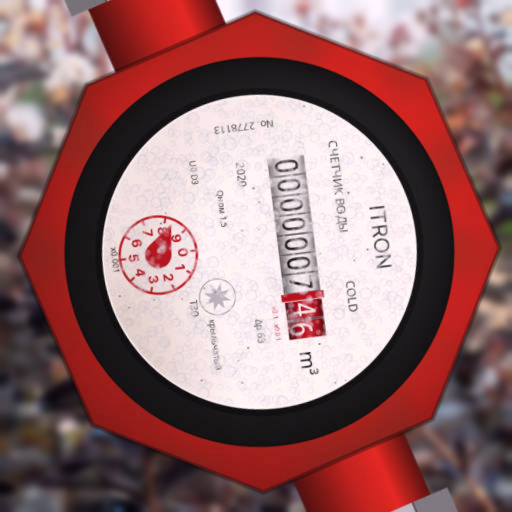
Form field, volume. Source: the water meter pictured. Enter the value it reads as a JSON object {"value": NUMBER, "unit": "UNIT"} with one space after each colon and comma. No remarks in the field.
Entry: {"value": 7.458, "unit": "m³"}
